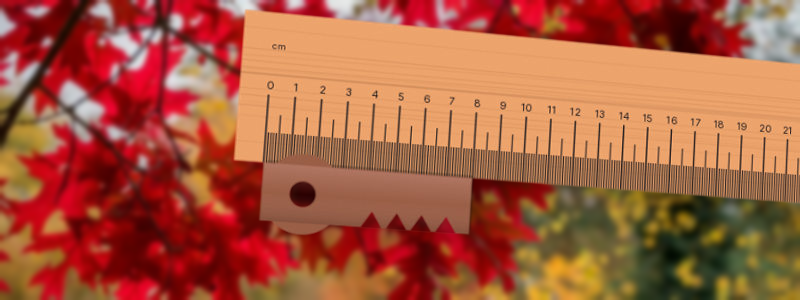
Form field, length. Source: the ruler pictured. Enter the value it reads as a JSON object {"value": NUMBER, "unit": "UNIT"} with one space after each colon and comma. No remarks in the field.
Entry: {"value": 8, "unit": "cm"}
